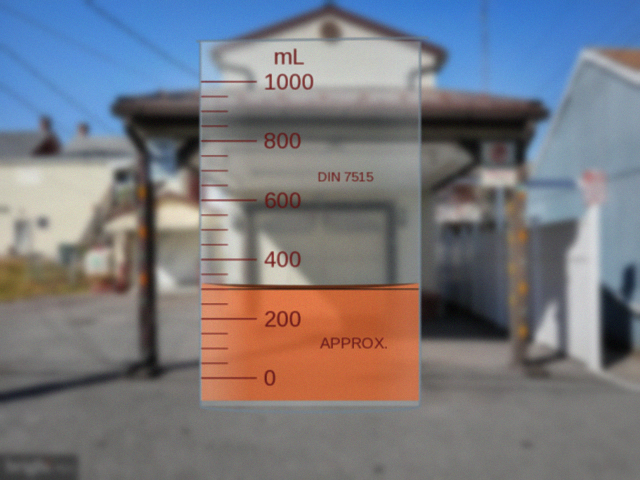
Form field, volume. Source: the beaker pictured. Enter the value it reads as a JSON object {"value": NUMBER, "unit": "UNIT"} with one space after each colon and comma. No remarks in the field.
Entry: {"value": 300, "unit": "mL"}
